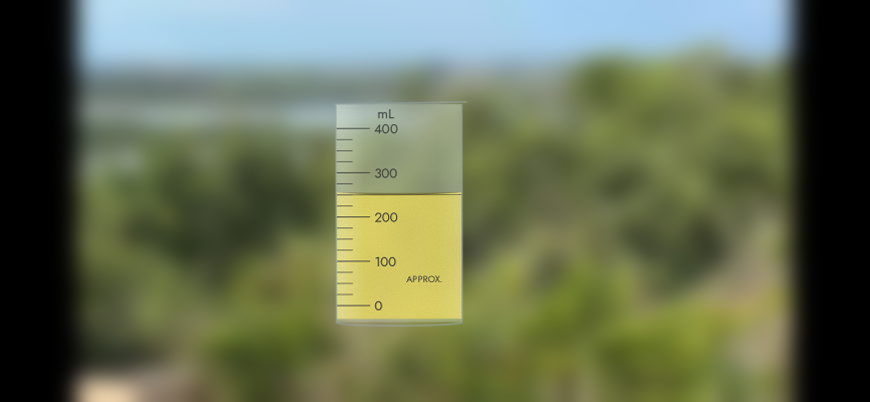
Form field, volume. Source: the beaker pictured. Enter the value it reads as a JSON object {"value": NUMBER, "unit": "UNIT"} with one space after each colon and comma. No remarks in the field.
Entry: {"value": 250, "unit": "mL"}
